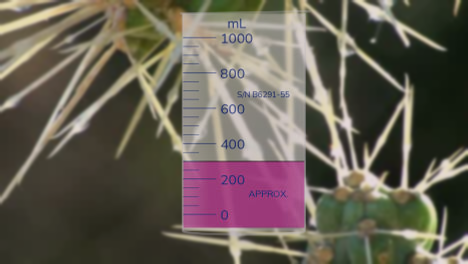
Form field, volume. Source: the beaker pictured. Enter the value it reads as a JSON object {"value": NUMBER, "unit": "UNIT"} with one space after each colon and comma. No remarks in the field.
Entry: {"value": 300, "unit": "mL"}
